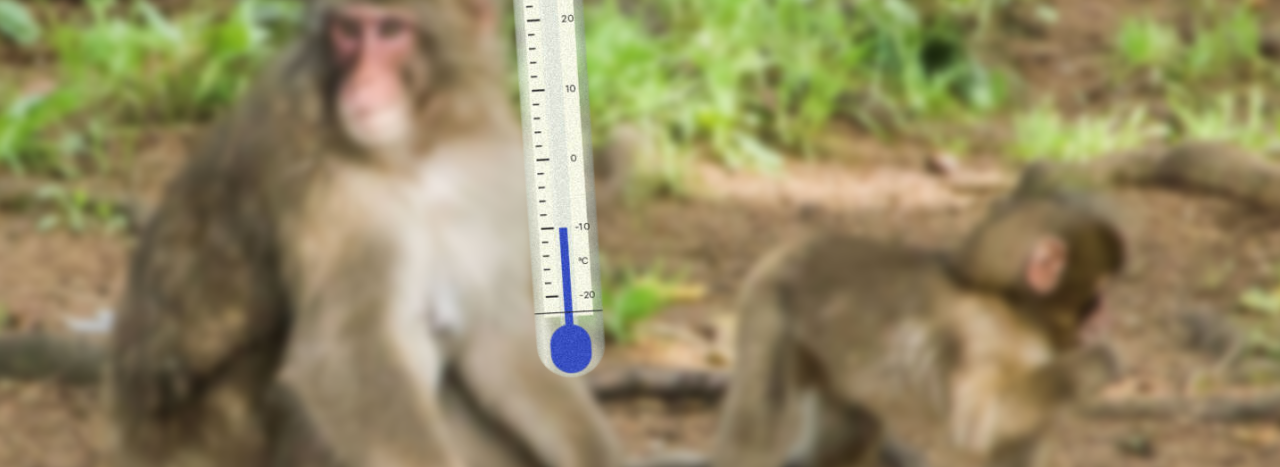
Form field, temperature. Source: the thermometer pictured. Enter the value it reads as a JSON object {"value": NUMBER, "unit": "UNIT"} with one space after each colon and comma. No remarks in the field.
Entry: {"value": -10, "unit": "°C"}
